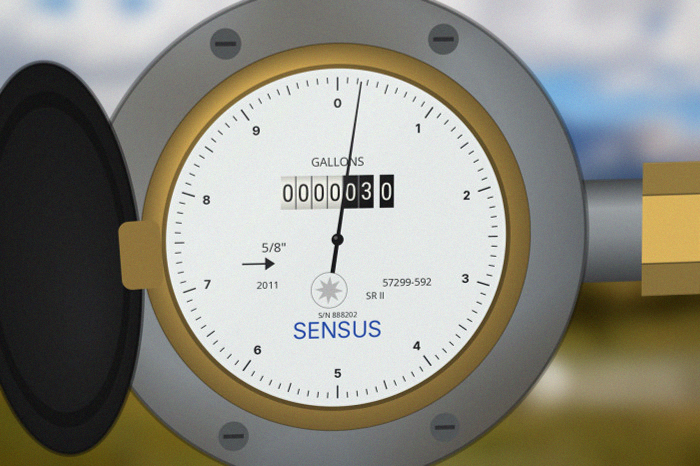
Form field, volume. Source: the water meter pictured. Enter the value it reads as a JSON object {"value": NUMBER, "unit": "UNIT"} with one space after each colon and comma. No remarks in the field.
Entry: {"value": 30.2, "unit": "gal"}
